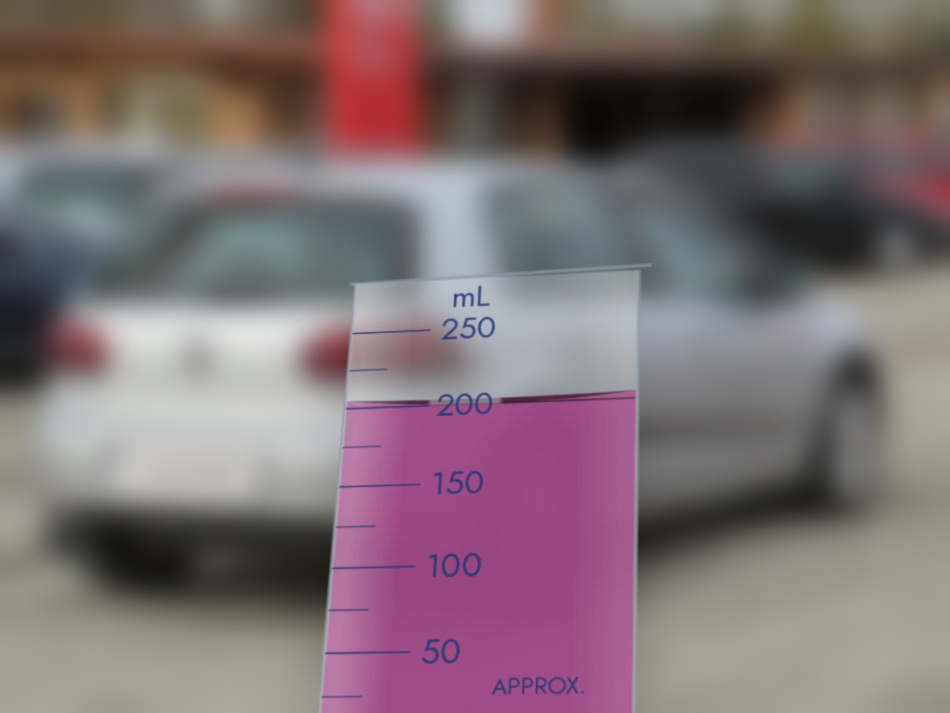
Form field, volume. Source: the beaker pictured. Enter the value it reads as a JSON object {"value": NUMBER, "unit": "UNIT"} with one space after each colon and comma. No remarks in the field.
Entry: {"value": 200, "unit": "mL"}
